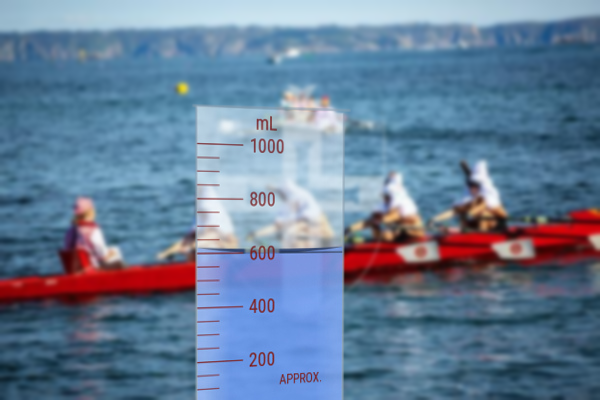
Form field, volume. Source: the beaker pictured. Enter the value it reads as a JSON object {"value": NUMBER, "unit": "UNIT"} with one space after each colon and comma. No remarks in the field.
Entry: {"value": 600, "unit": "mL"}
